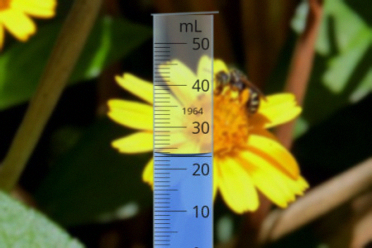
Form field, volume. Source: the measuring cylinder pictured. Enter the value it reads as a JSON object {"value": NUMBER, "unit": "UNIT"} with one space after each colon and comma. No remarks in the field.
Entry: {"value": 23, "unit": "mL"}
